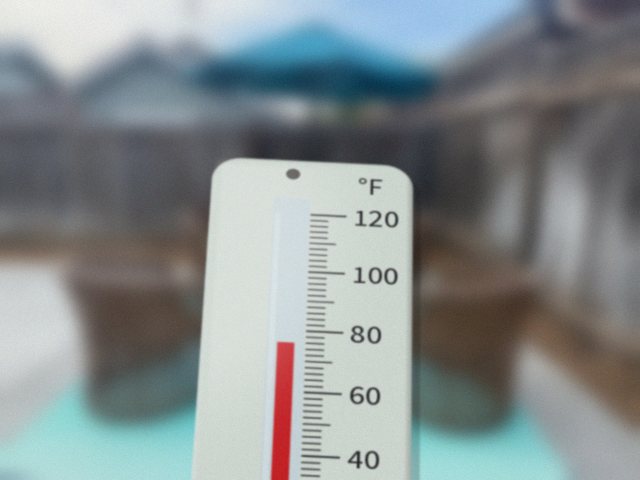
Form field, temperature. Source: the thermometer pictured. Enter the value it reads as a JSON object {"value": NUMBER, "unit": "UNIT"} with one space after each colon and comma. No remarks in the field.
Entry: {"value": 76, "unit": "°F"}
